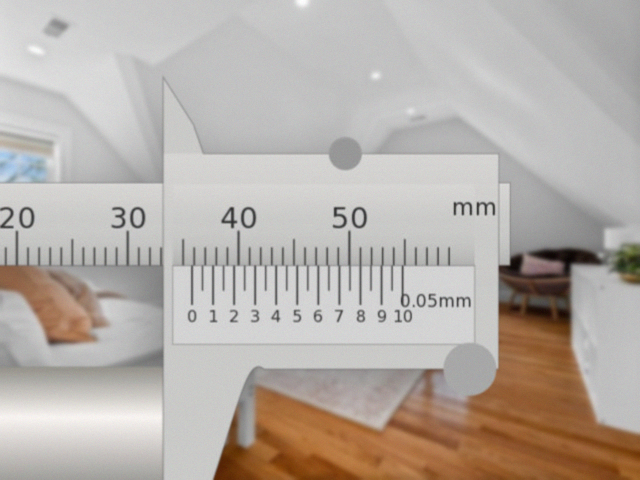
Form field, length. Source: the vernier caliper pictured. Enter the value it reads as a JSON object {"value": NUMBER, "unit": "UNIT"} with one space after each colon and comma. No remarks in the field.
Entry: {"value": 35.8, "unit": "mm"}
